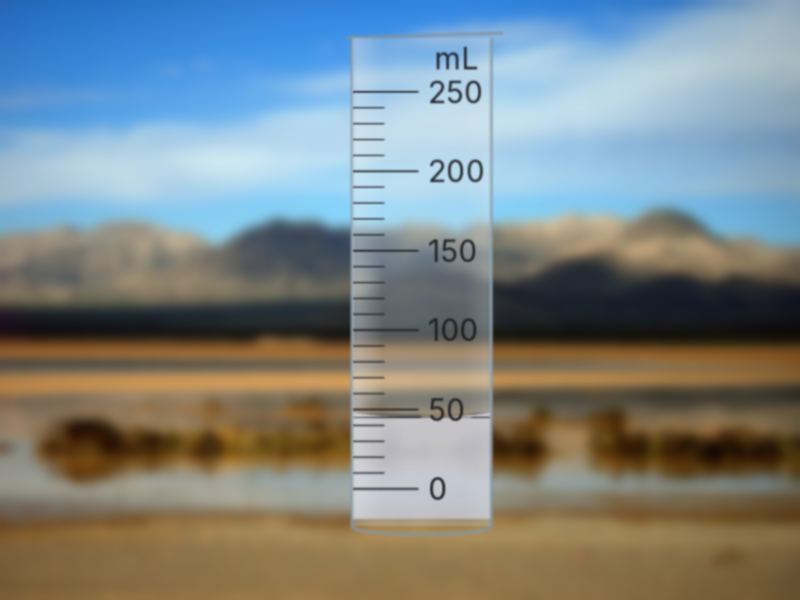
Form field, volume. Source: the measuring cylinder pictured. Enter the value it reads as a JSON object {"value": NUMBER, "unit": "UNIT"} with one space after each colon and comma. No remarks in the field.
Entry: {"value": 45, "unit": "mL"}
